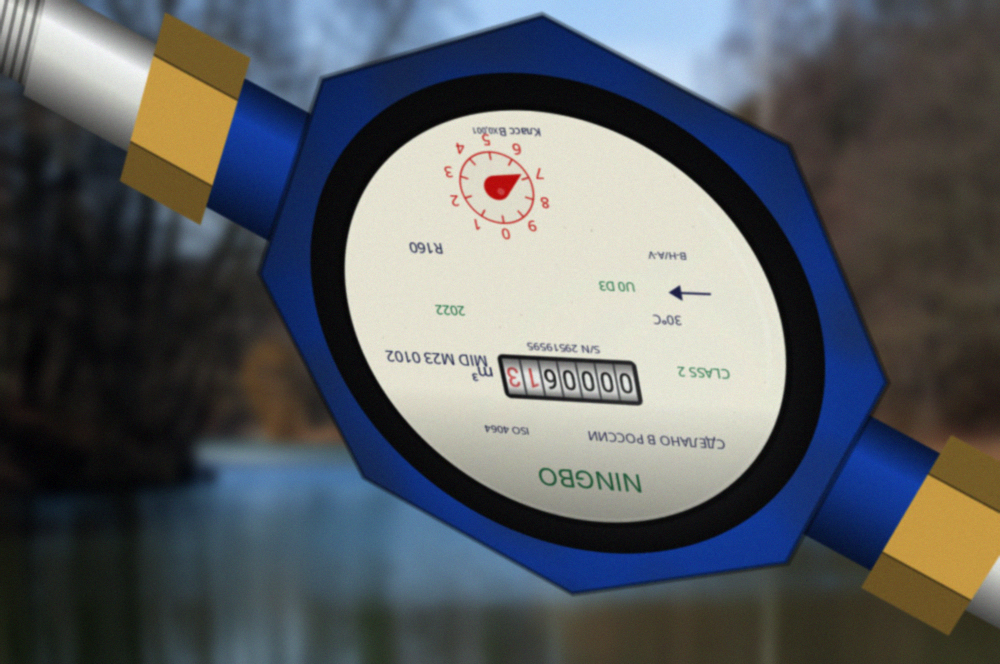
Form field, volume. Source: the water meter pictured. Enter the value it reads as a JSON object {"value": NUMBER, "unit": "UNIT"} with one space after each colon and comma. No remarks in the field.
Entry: {"value": 6.136, "unit": "m³"}
